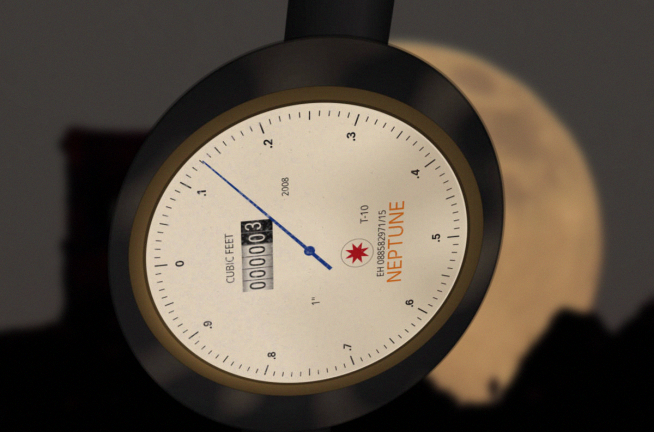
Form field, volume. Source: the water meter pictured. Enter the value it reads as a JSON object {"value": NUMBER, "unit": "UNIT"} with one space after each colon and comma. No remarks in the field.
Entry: {"value": 3.13, "unit": "ft³"}
